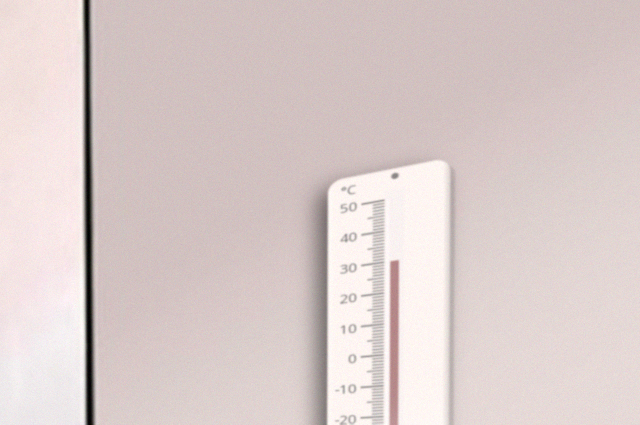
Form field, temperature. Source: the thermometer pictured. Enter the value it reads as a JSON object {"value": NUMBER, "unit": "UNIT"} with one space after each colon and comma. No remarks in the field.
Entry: {"value": 30, "unit": "°C"}
